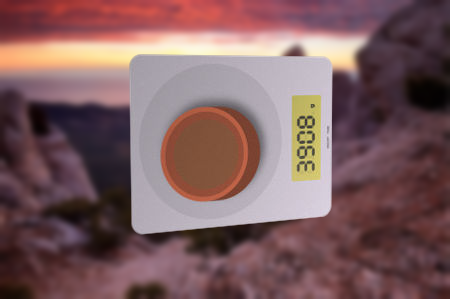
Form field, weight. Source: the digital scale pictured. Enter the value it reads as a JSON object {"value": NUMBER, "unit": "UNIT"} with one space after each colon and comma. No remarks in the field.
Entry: {"value": 3908, "unit": "g"}
